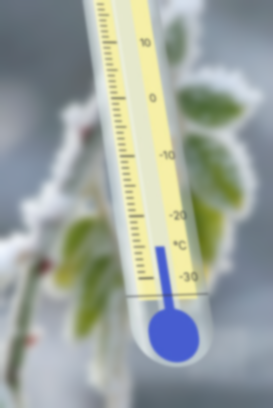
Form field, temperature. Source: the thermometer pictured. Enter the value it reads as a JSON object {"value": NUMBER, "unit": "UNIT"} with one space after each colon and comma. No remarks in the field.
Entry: {"value": -25, "unit": "°C"}
